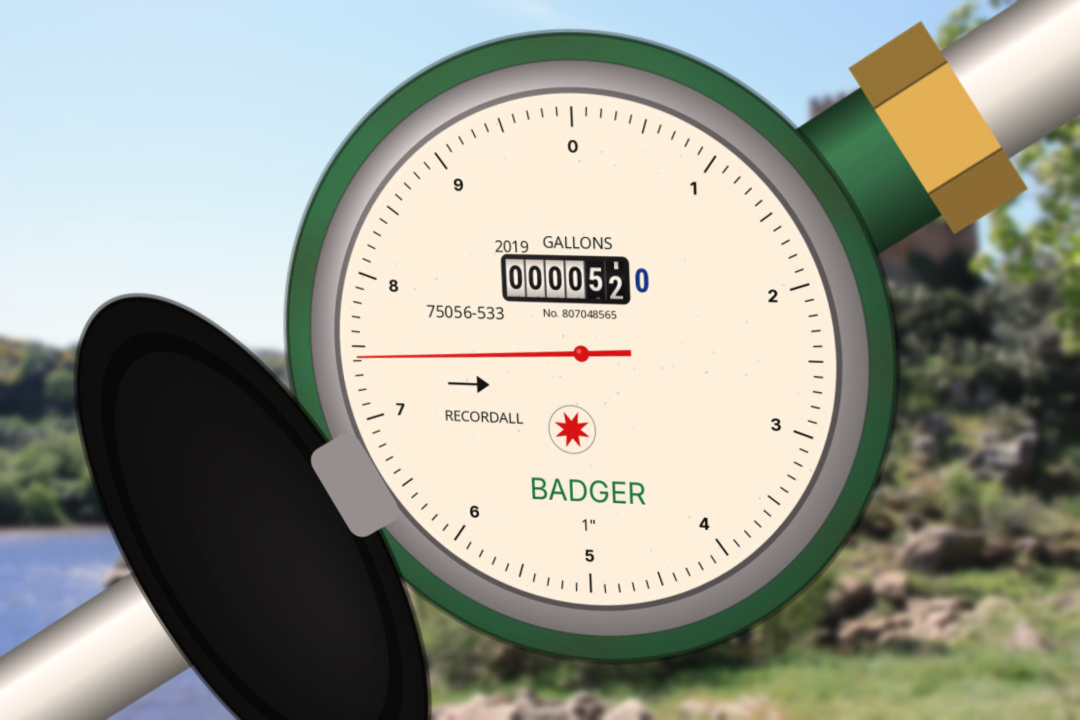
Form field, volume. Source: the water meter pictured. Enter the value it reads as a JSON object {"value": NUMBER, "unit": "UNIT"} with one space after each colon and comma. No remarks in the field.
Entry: {"value": 517.4, "unit": "gal"}
